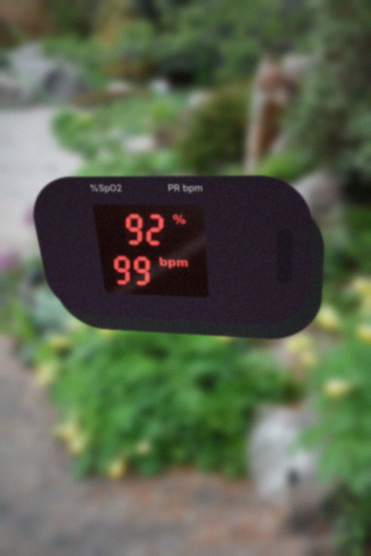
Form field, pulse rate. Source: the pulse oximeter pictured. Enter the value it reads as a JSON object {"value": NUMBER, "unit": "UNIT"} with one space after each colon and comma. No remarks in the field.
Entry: {"value": 99, "unit": "bpm"}
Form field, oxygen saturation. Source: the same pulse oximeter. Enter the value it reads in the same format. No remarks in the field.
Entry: {"value": 92, "unit": "%"}
